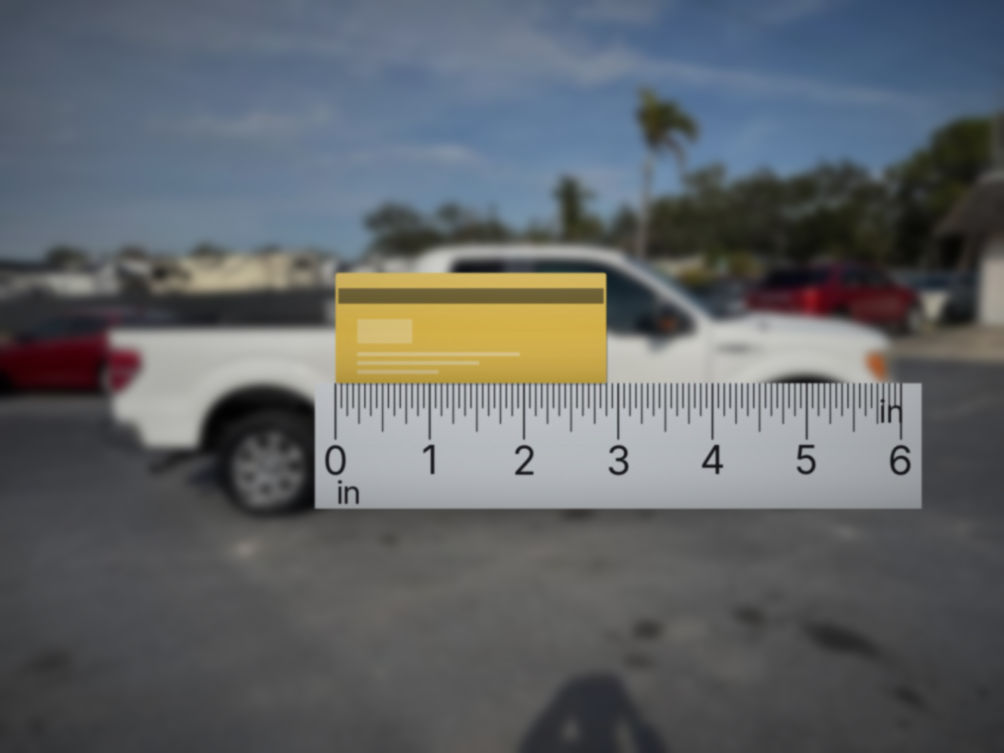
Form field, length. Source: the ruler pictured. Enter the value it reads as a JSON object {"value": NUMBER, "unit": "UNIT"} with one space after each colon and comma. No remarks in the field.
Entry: {"value": 2.875, "unit": "in"}
